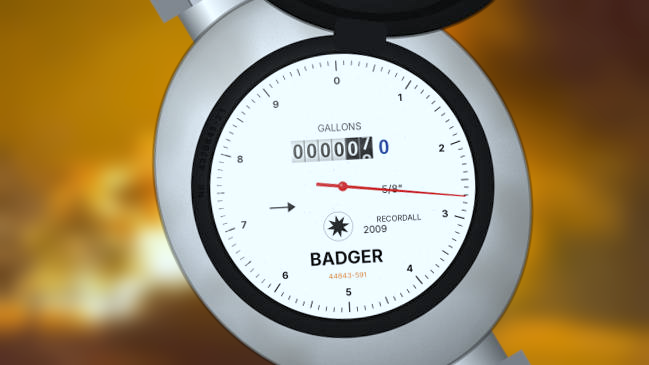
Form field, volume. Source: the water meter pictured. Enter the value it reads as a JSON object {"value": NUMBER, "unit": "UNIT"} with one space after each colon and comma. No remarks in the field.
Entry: {"value": 72.7, "unit": "gal"}
